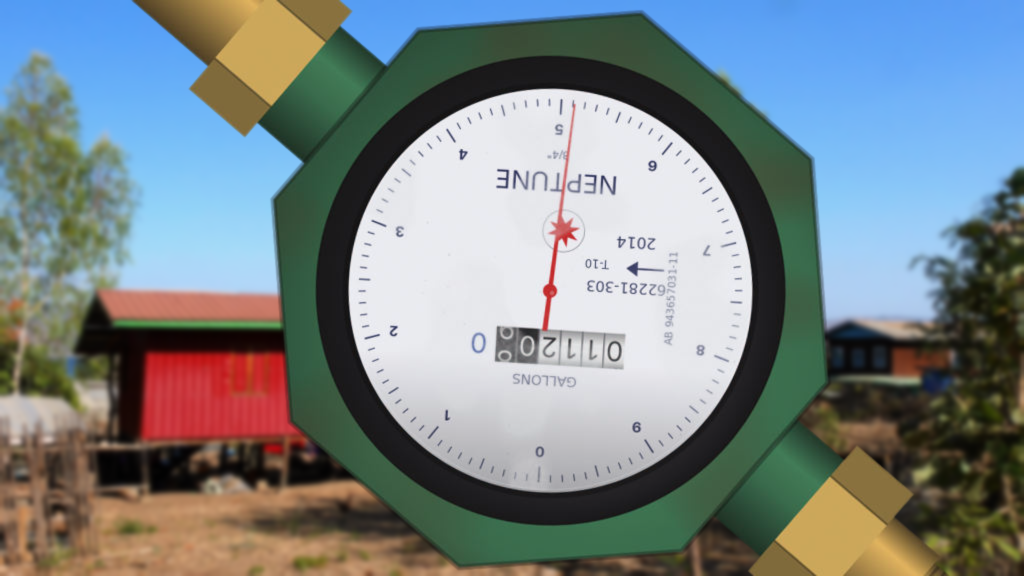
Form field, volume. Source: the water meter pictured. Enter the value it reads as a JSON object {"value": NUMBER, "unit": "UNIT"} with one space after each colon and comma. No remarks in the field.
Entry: {"value": 112085.1, "unit": "gal"}
